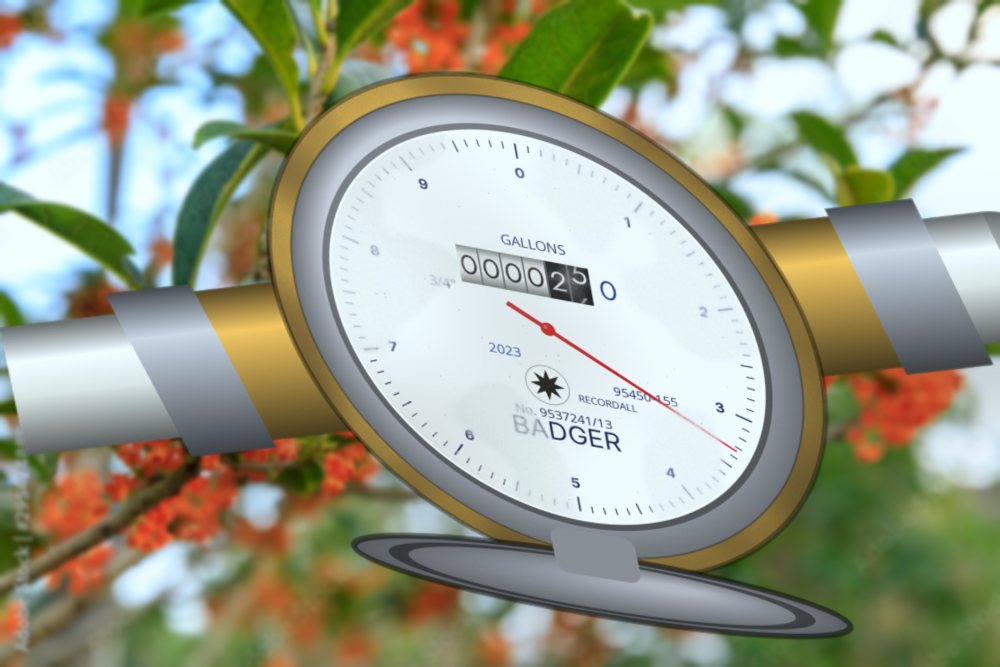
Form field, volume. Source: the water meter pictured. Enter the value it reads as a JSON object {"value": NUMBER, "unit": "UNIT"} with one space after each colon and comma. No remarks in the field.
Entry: {"value": 253.3, "unit": "gal"}
